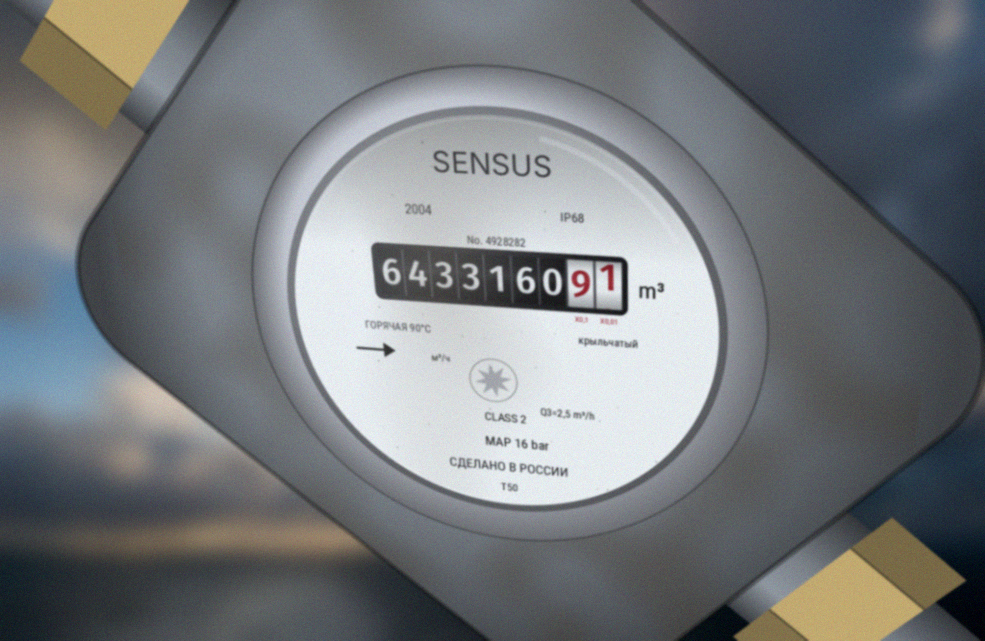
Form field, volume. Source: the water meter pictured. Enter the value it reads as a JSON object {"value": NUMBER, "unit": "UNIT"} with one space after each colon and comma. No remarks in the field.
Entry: {"value": 6433160.91, "unit": "m³"}
